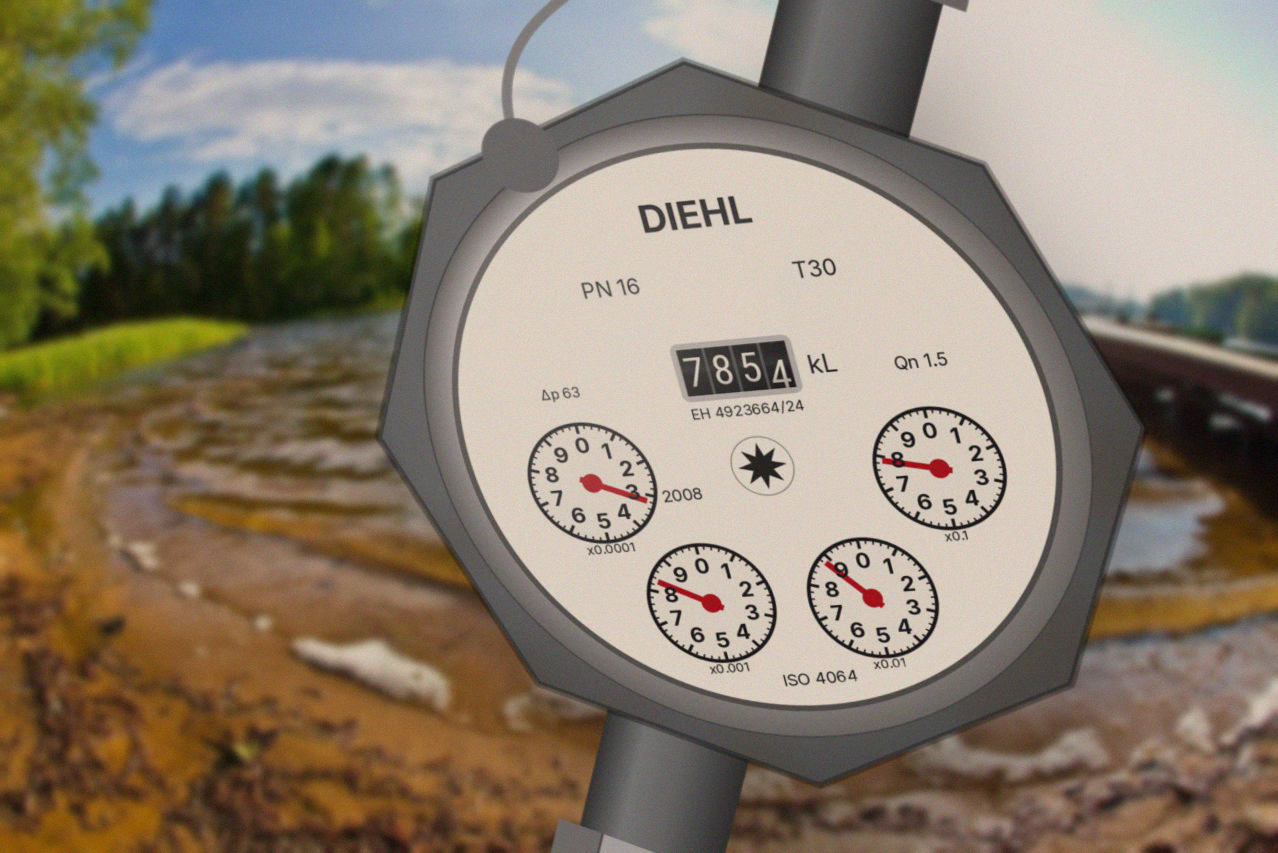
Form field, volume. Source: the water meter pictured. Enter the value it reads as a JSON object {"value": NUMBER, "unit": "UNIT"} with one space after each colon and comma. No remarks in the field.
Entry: {"value": 7853.7883, "unit": "kL"}
